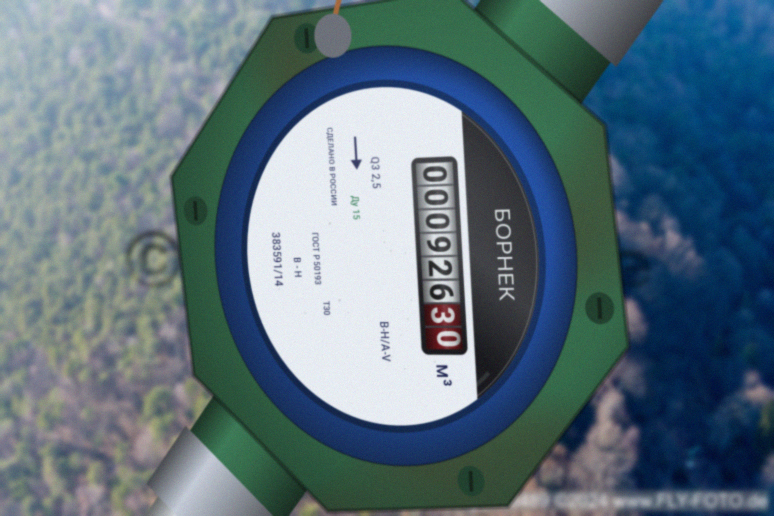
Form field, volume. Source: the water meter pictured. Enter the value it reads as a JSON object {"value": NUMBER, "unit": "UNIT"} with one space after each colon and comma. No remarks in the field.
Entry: {"value": 926.30, "unit": "m³"}
